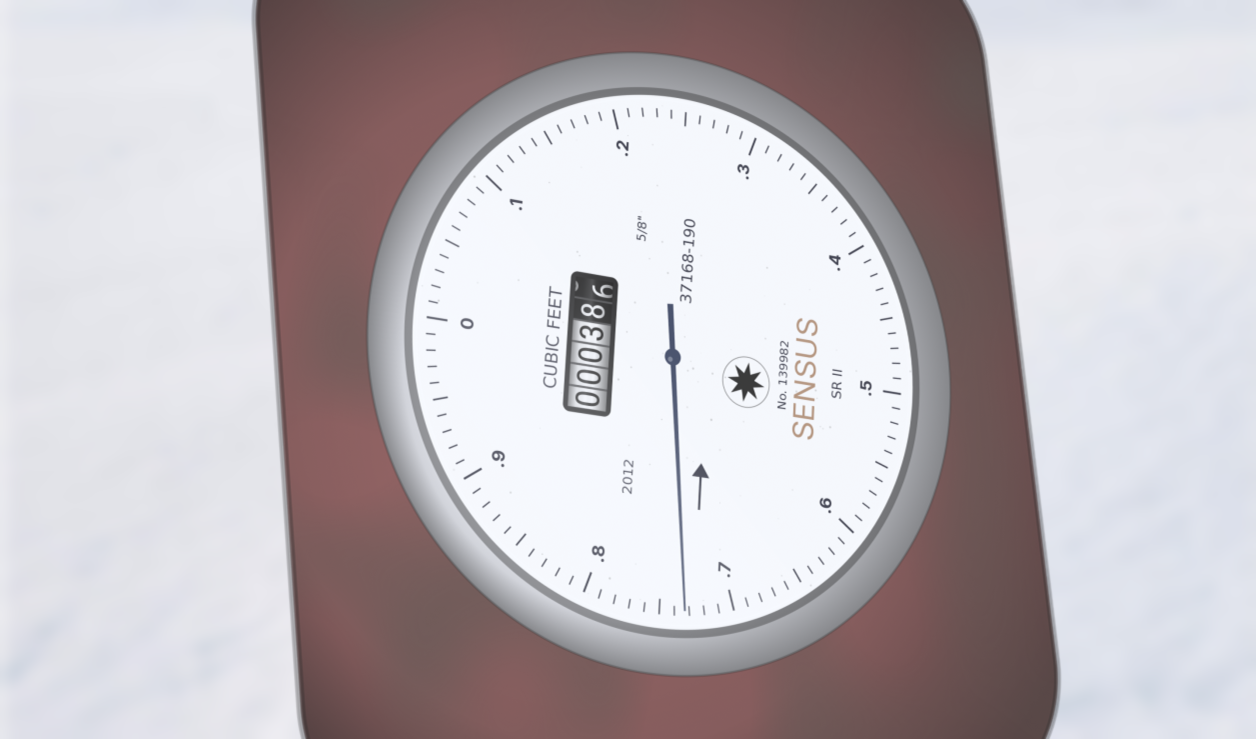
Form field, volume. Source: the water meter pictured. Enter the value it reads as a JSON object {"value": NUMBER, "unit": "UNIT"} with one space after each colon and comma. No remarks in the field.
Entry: {"value": 385.73, "unit": "ft³"}
